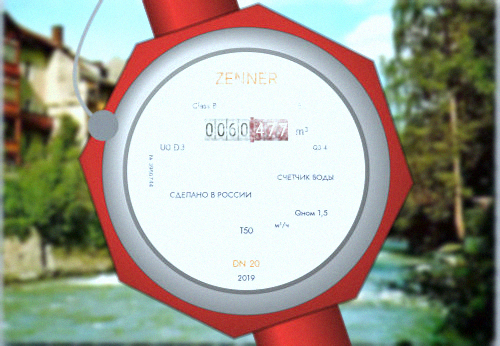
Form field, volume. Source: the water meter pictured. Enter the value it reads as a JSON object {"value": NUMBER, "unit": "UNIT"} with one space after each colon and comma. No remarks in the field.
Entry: {"value": 60.477, "unit": "m³"}
